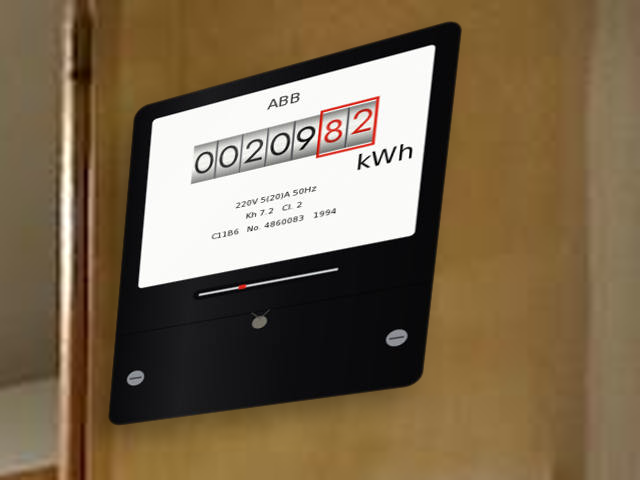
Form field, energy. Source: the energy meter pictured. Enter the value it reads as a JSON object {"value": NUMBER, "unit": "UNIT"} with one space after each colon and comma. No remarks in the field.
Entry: {"value": 209.82, "unit": "kWh"}
